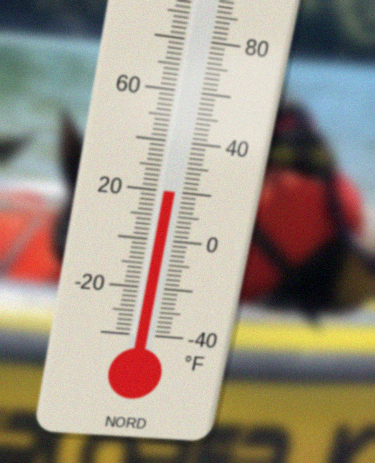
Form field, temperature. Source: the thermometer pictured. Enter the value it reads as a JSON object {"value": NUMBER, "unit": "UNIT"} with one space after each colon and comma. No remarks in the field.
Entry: {"value": 20, "unit": "°F"}
